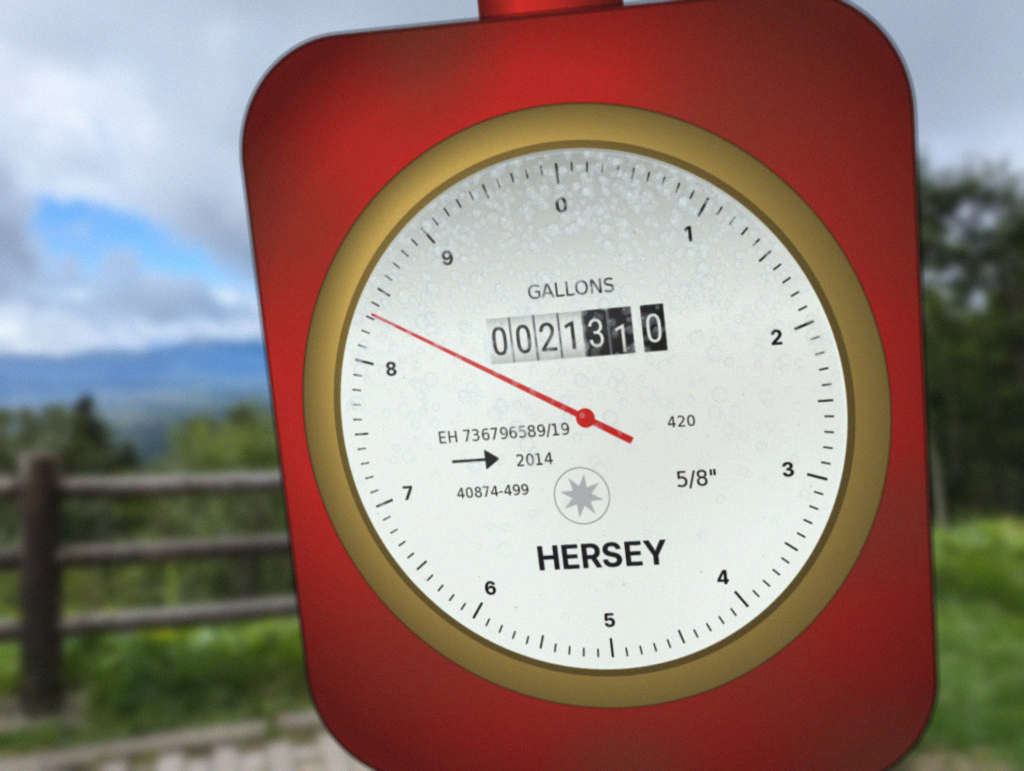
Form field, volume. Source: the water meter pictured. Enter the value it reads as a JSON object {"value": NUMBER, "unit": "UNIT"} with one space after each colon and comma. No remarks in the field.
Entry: {"value": 21308.3, "unit": "gal"}
